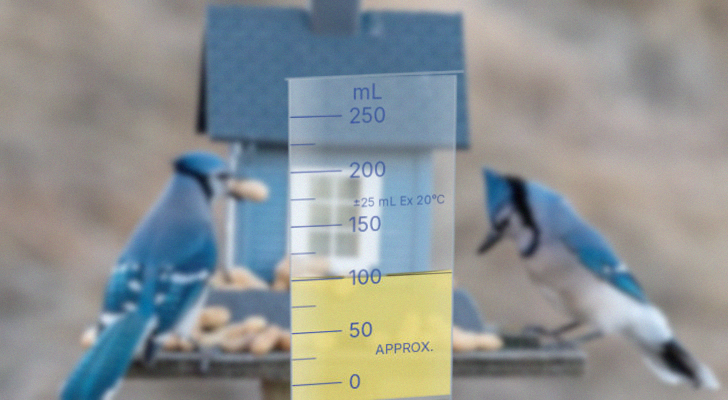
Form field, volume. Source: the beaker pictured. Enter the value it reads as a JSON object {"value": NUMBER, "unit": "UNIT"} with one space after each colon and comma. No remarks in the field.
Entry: {"value": 100, "unit": "mL"}
